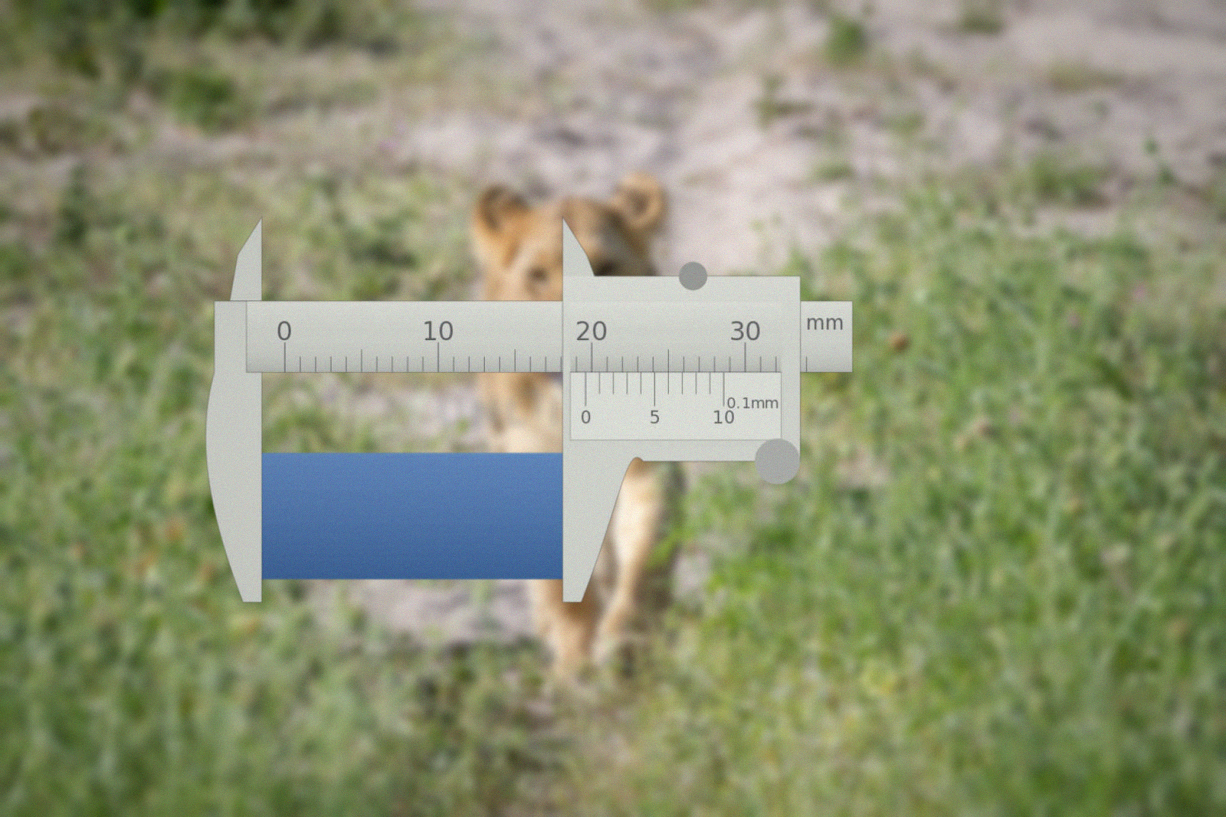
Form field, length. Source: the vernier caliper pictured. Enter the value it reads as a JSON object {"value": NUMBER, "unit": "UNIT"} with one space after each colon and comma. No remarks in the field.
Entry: {"value": 19.6, "unit": "mm"}
